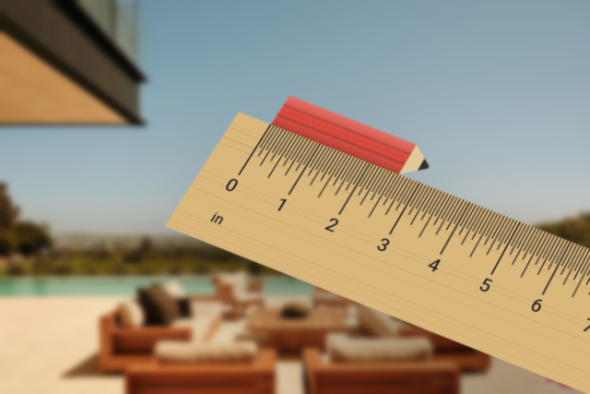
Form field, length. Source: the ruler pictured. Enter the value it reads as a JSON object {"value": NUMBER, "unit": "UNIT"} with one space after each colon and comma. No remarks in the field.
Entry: {"value": 3, "unit": "in"}
